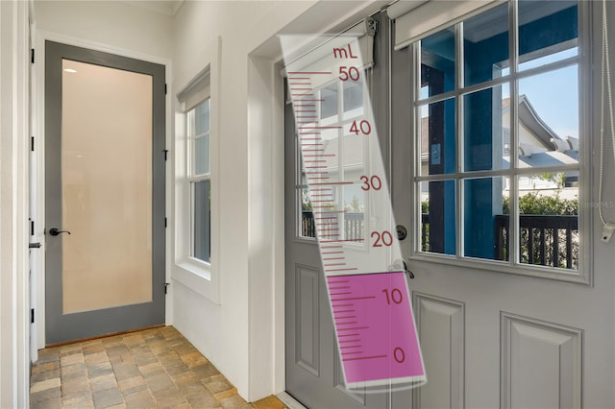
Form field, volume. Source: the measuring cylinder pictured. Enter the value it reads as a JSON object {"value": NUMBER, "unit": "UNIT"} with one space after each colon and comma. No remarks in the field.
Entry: {"value": 14, "unit": "mL"}
